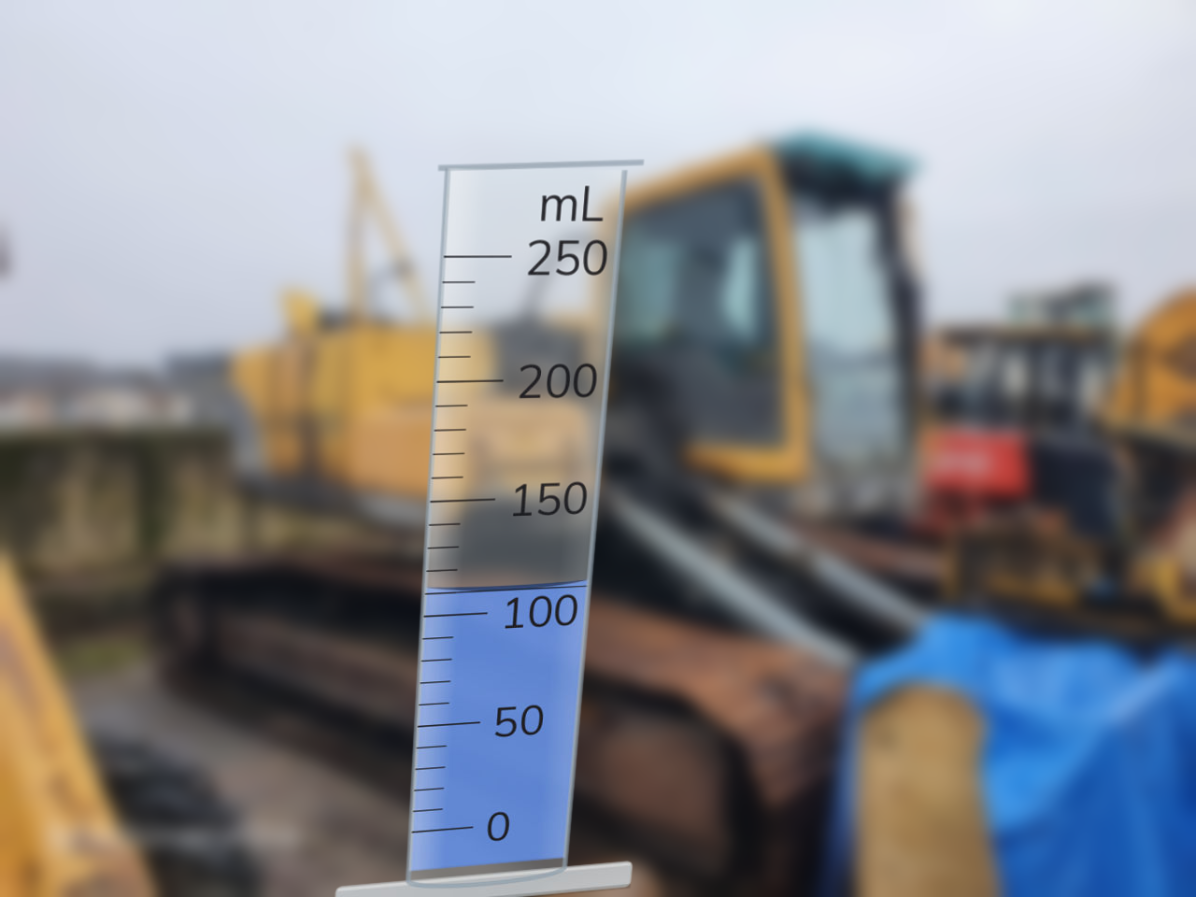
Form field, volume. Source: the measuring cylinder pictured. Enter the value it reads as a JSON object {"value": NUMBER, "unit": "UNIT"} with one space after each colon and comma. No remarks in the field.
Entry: {"value": 110, "unit": "mL"}
